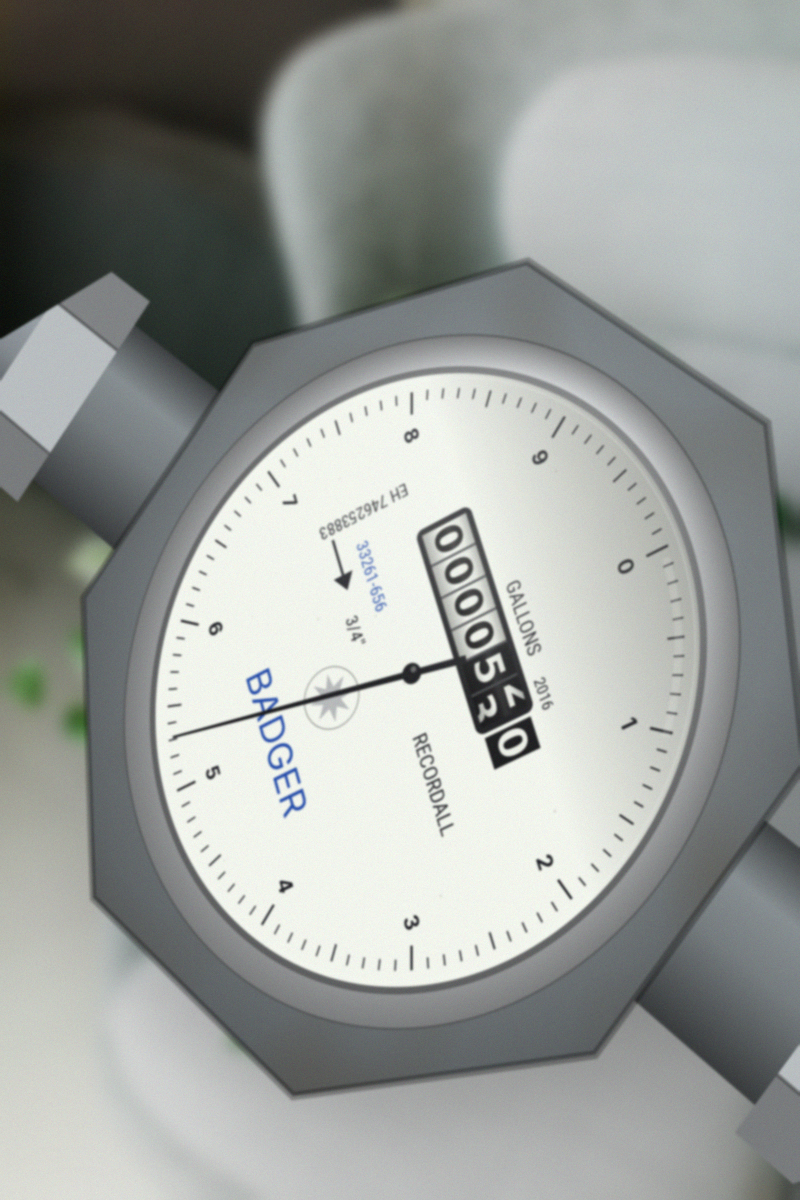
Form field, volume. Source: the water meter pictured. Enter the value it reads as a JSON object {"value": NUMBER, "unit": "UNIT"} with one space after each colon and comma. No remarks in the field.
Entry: {"value": 525.3, "unit": "gal"}
